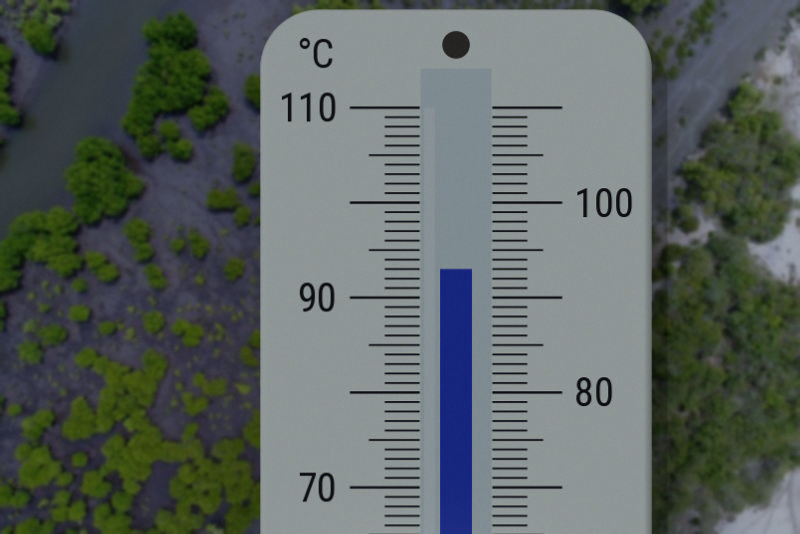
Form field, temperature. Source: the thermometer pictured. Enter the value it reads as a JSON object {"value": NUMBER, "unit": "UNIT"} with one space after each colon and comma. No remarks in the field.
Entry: {"value": 93, "unit": "°C"}
